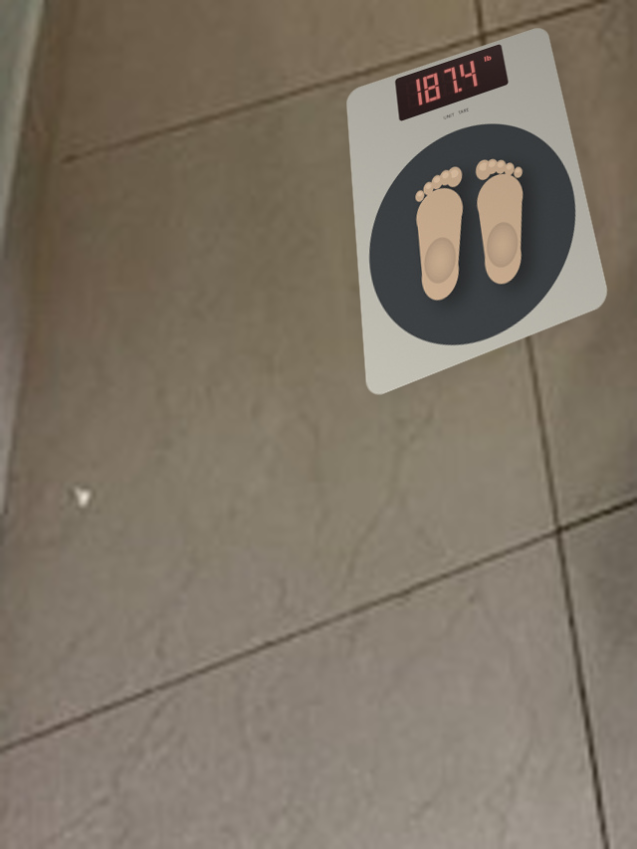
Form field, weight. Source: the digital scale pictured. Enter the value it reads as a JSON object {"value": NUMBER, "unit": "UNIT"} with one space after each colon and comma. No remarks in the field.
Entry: {"value": 187.4, "unit": "lb"}
